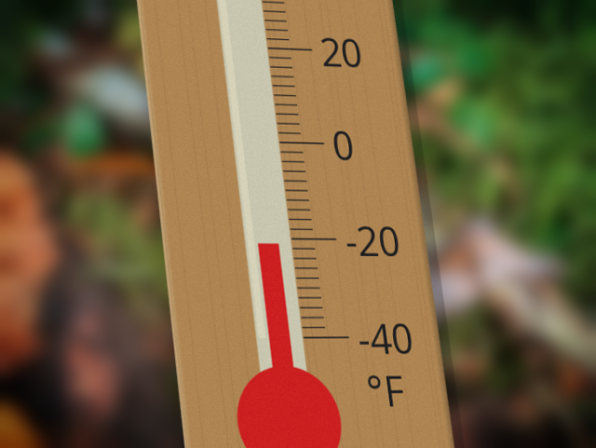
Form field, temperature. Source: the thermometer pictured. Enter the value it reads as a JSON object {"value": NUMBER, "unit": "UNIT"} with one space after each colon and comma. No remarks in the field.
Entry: {"value": -21, "unit": "°F"}
